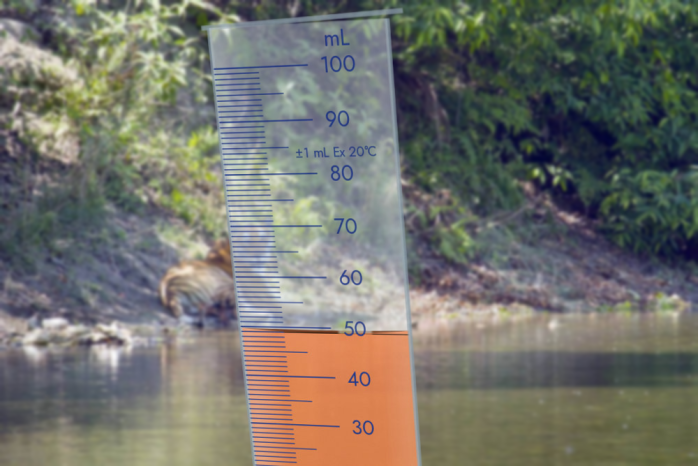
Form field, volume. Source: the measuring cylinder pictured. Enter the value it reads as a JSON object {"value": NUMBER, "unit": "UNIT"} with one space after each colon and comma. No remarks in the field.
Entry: {"value": 49, "unit": "mL"}
